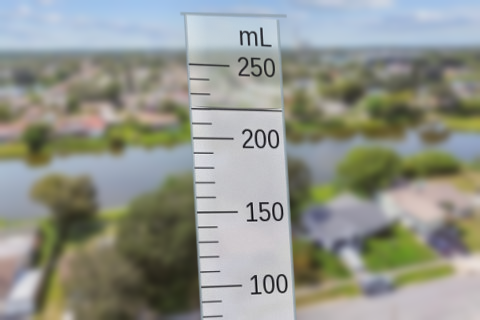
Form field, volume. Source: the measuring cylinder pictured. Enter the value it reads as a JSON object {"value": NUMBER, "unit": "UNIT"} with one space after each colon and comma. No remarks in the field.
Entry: {"value": 220, "unit": "mL"}
